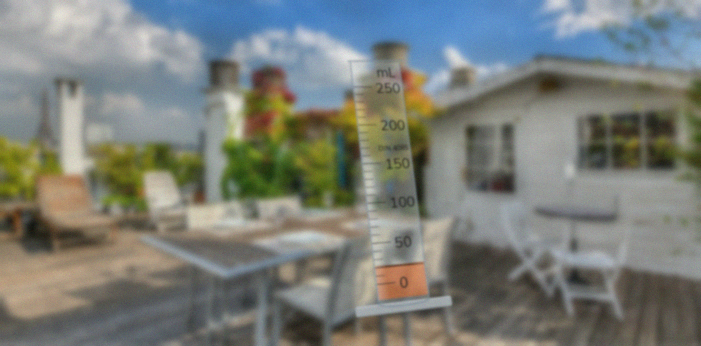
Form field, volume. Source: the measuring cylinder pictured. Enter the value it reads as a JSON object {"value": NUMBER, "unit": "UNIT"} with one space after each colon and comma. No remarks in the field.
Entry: {"value": 20, "unit": "mL"}
